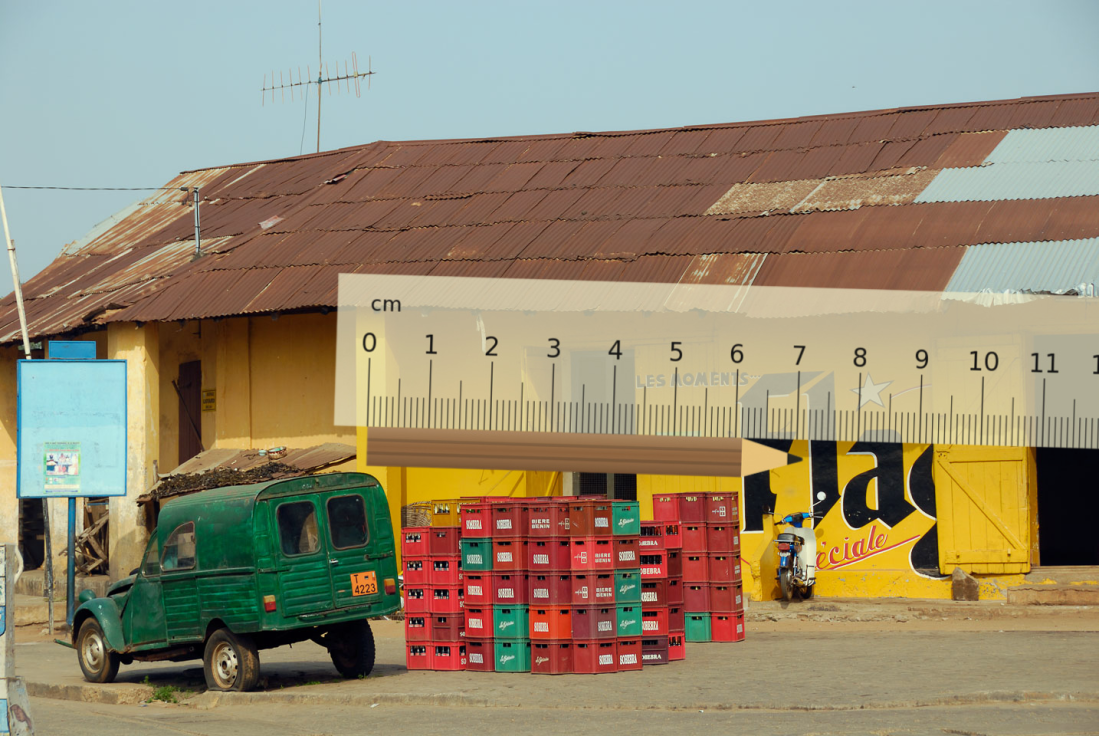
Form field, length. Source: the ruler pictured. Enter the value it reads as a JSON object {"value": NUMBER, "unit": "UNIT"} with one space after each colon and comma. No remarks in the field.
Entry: {"value": 7.1, "unit": "cm"}
